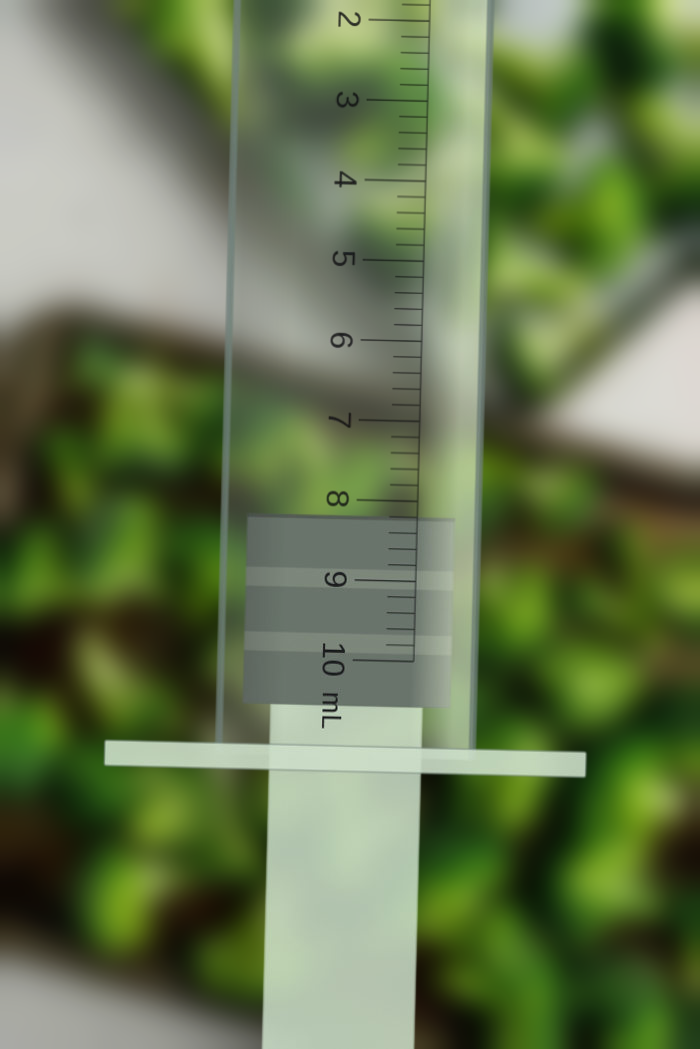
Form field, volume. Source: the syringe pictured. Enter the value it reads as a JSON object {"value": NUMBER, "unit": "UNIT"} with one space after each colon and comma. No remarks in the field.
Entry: {"value": 8.2, "unit": "mL"}
